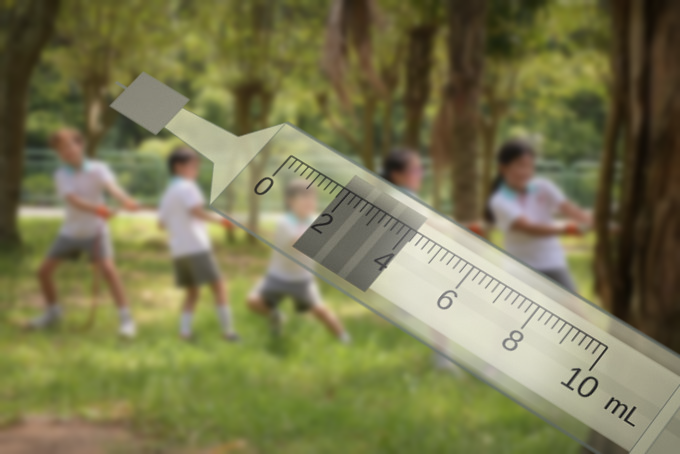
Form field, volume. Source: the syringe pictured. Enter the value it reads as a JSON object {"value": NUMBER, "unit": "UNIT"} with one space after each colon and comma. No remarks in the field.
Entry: {"value": 1.8, "unit": "mL"}
